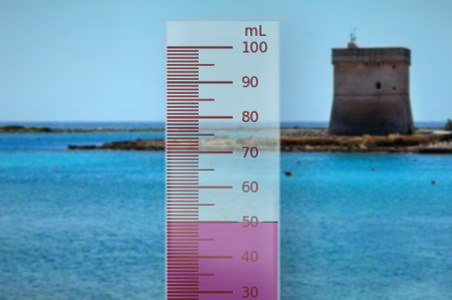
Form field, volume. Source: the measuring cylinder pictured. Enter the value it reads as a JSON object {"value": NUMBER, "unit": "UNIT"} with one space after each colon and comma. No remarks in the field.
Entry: {"value": 50, "unit": "mL"}
